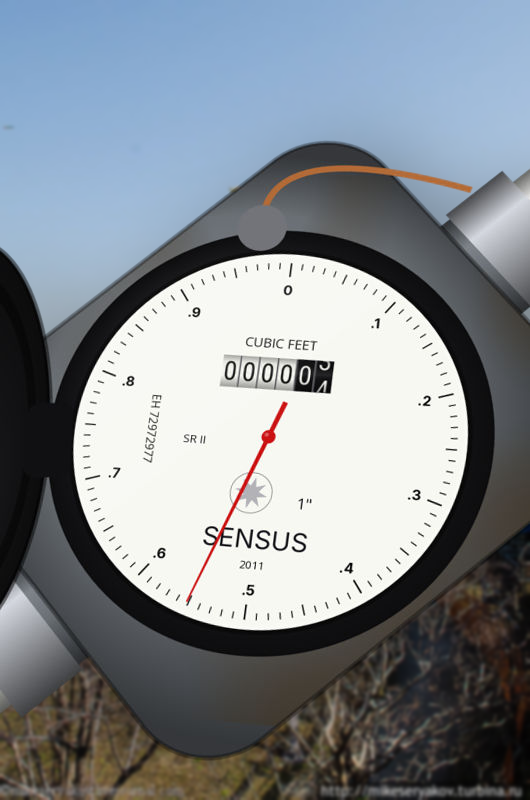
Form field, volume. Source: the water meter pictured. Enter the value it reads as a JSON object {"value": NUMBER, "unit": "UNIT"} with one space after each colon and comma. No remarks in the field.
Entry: {"value": 3.55, "unit": "ft³"}
